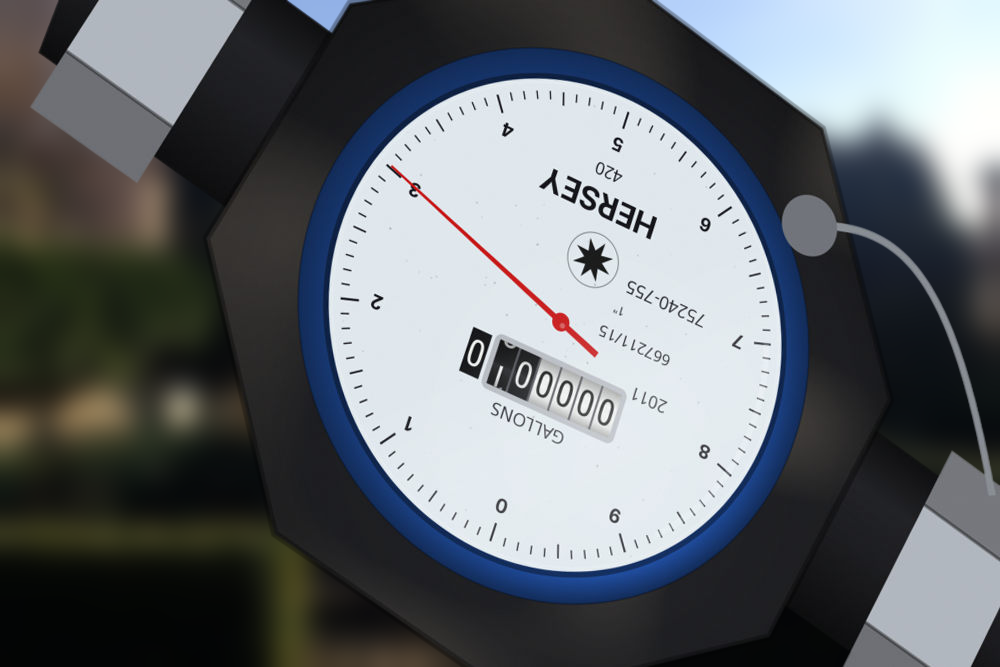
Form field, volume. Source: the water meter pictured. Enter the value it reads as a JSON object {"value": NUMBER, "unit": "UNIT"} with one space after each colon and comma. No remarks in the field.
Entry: {"value": 13.0, "unit": "gal"}
